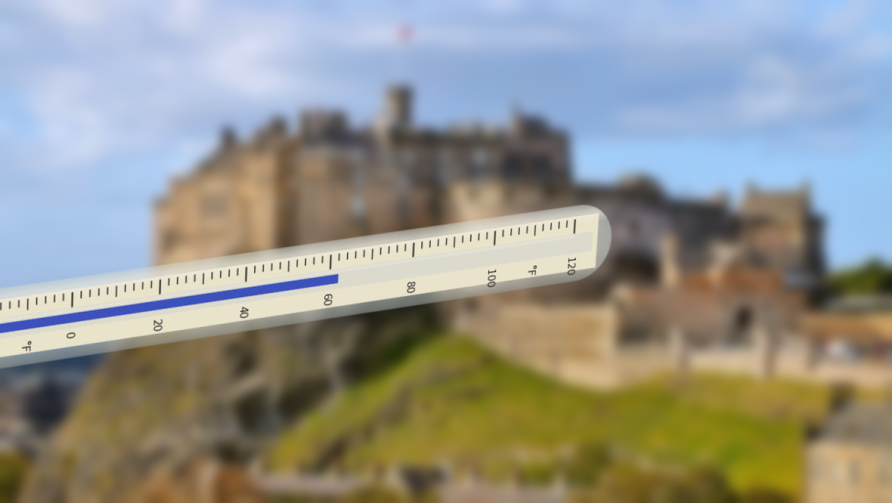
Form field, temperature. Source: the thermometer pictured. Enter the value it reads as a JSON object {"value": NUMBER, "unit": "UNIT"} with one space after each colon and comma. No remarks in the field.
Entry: {"value": 62, "unit": "°F"}
